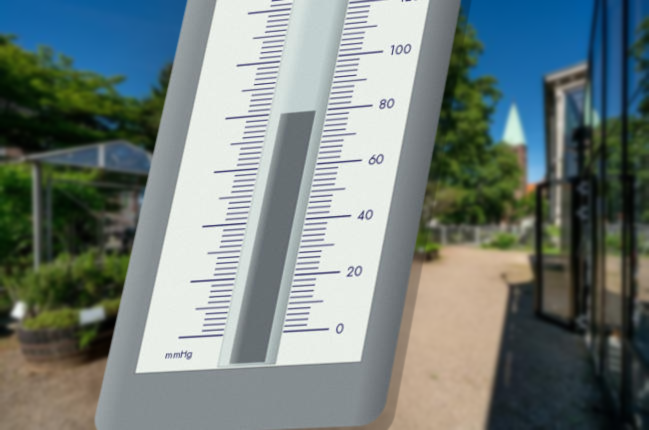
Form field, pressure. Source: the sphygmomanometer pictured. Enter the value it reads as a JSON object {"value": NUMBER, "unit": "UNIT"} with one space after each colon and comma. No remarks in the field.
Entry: {"value": 80, "unit": "mmHg"}
